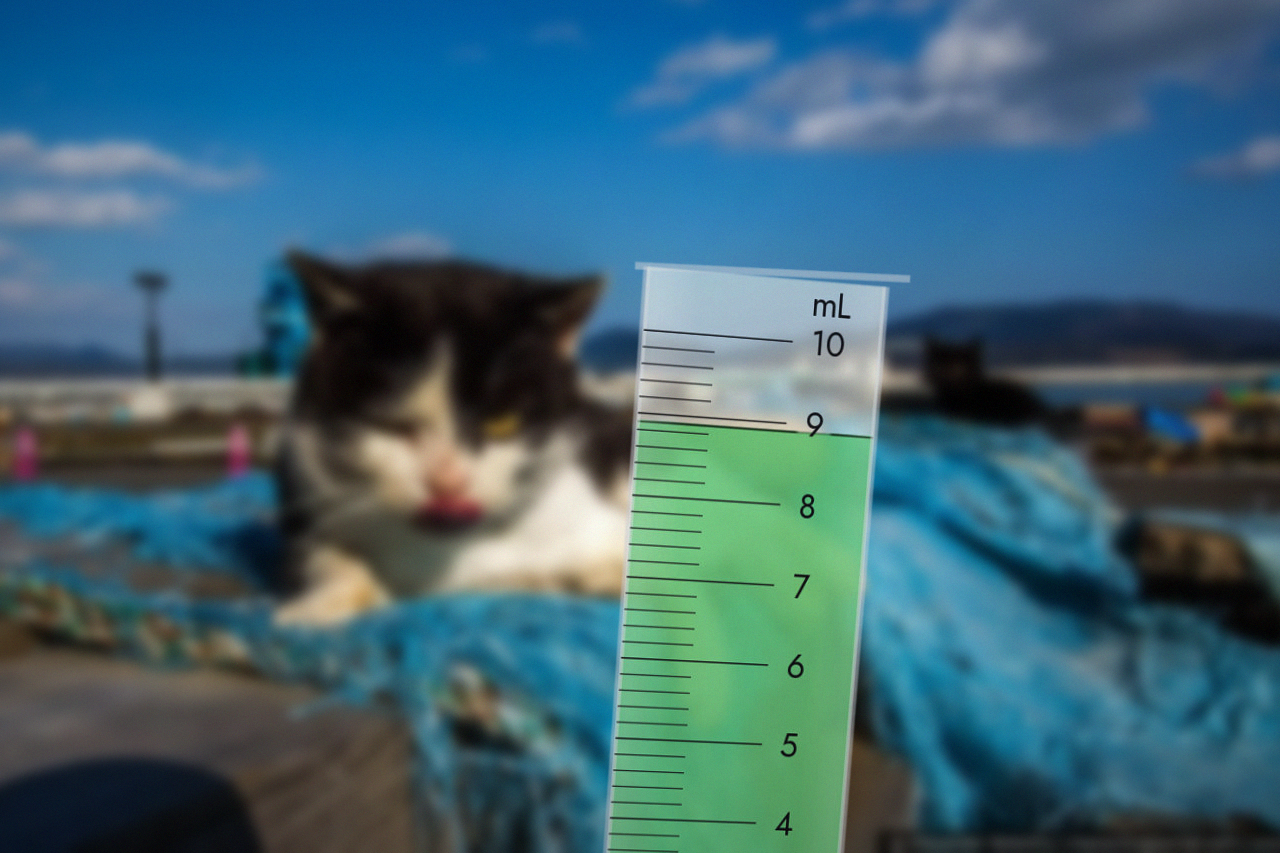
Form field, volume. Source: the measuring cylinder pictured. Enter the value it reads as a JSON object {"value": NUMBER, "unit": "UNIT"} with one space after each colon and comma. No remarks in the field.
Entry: {"value": 8.9, "unit": "mL"}
